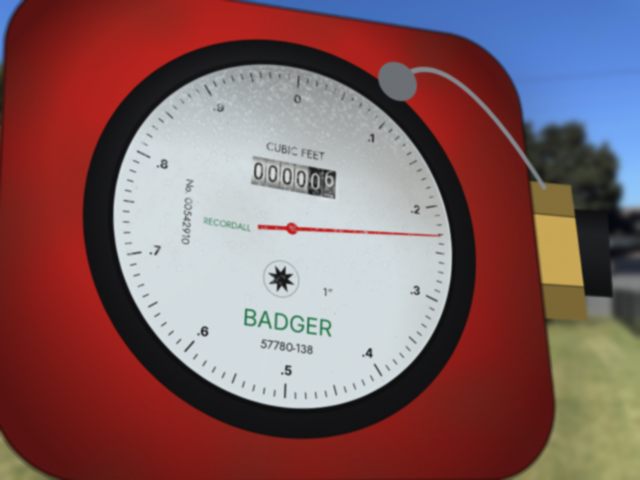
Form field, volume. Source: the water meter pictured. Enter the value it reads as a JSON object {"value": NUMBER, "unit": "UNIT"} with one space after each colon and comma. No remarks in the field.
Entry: {"value": 6.23, "unit": "ft³"}
